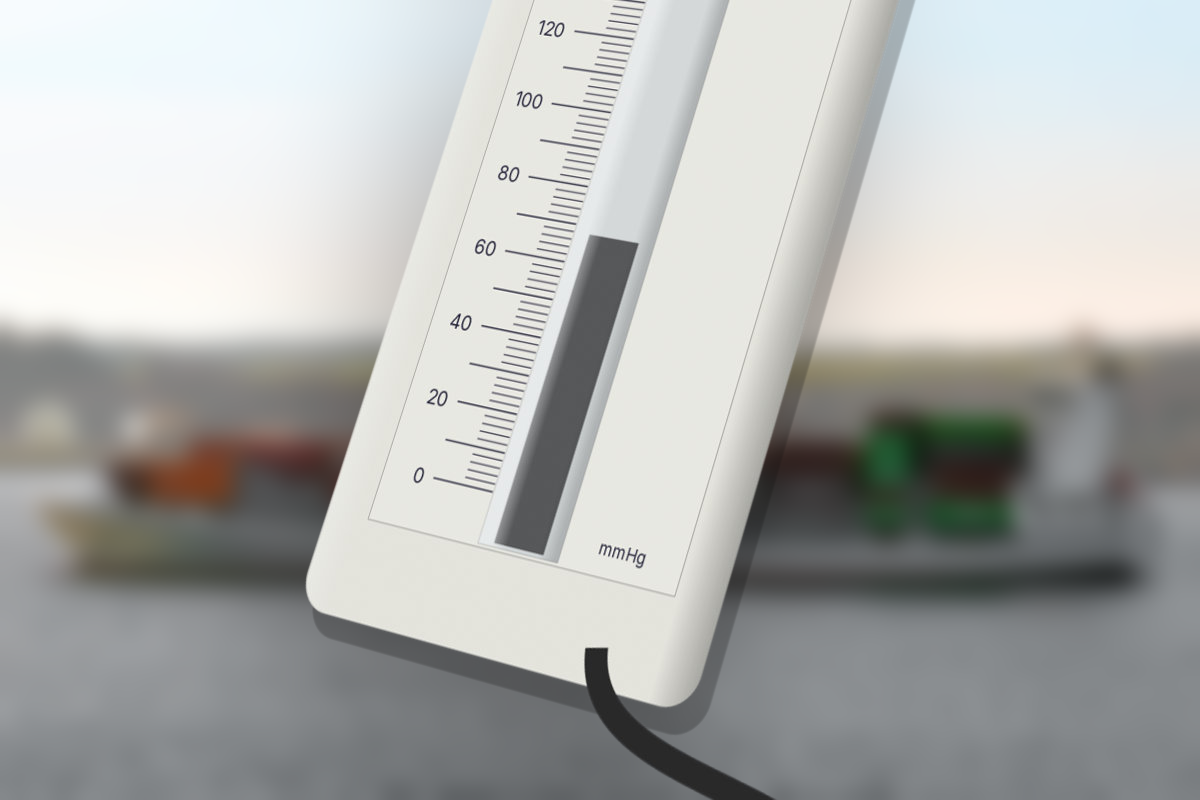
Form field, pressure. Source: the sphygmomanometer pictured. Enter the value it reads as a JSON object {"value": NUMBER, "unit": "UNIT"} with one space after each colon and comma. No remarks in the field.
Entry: {"value": 68, "unit": "mmHg"}
